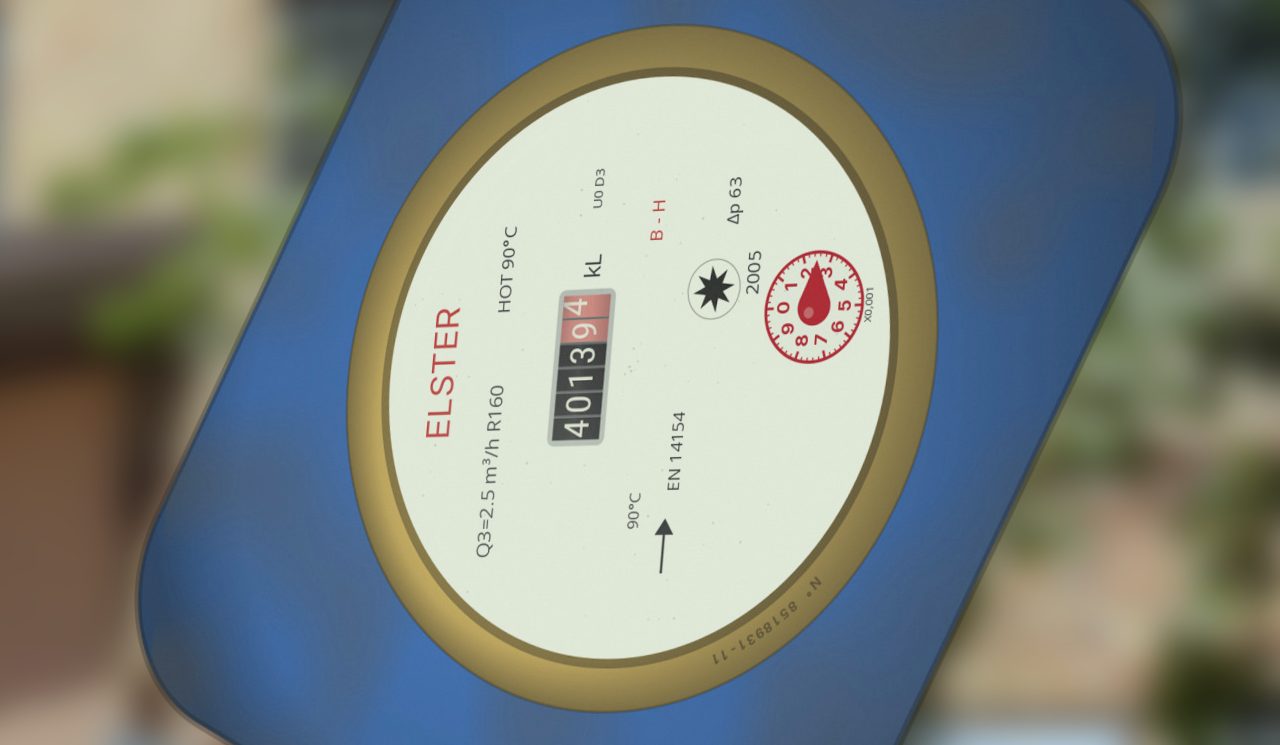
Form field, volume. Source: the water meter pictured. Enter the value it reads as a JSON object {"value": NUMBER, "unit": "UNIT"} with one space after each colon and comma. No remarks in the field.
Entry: {"value": 4013.942, "unit": "kL"}
